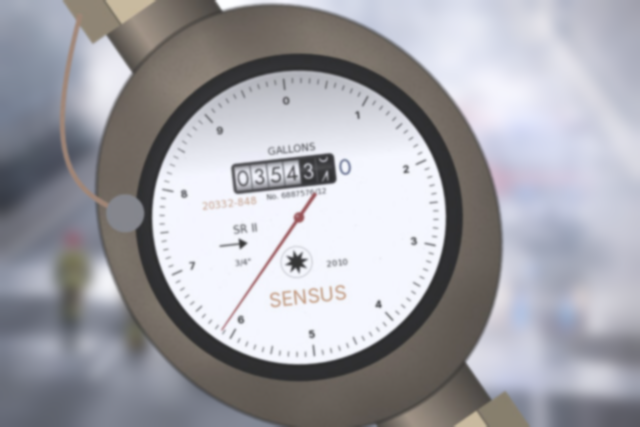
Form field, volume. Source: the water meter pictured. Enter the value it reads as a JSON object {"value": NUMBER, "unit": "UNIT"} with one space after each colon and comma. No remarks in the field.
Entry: {"value": 354336.1, "unit": "gal"}
